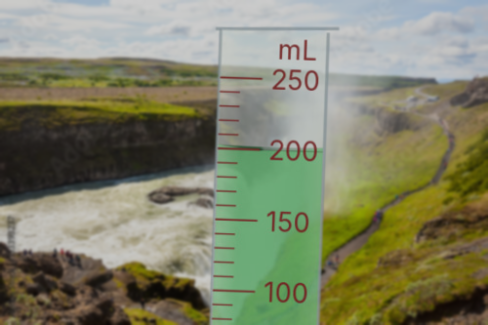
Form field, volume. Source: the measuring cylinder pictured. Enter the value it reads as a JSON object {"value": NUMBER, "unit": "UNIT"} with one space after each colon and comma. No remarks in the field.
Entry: {"value": 200, "unit": "mL"}
